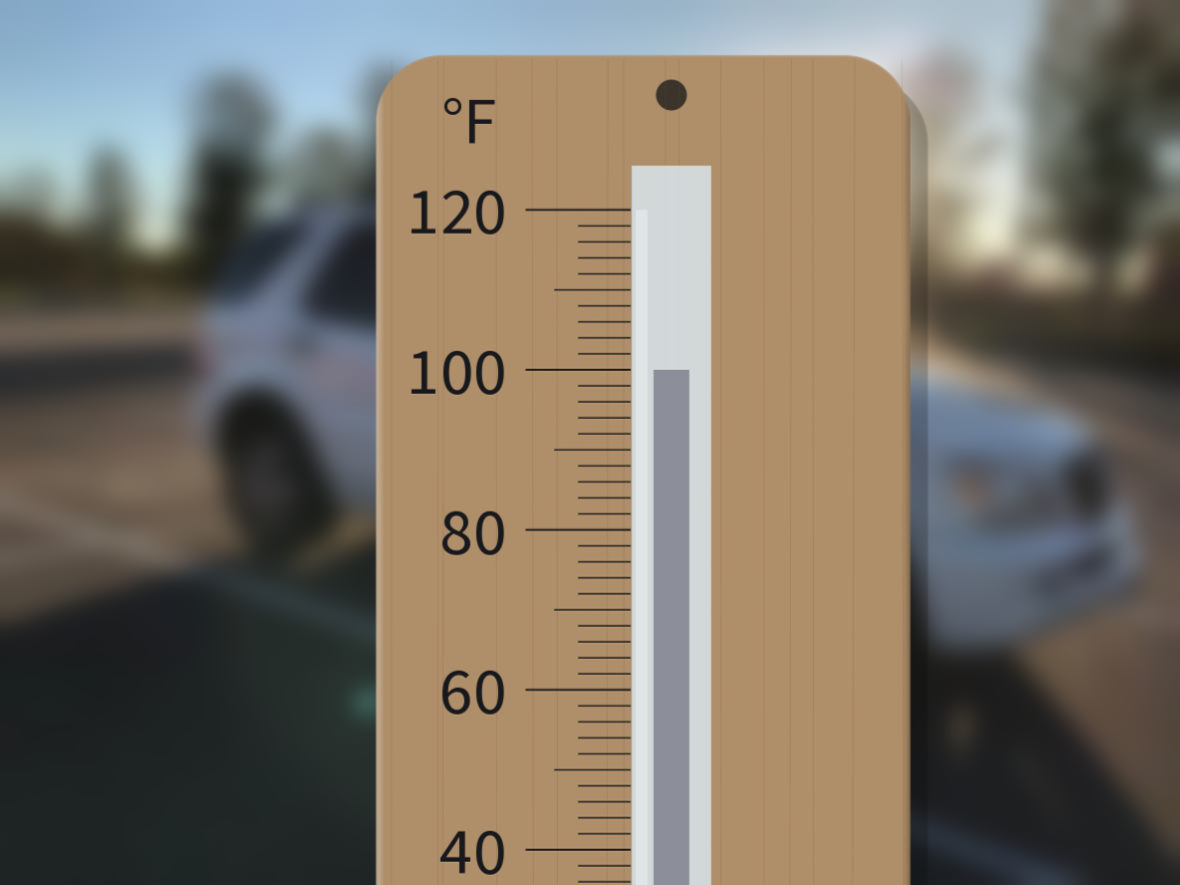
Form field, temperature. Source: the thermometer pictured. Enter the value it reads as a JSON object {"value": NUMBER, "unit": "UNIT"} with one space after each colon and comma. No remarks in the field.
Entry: {"value": 100, "unit": "°F"}
